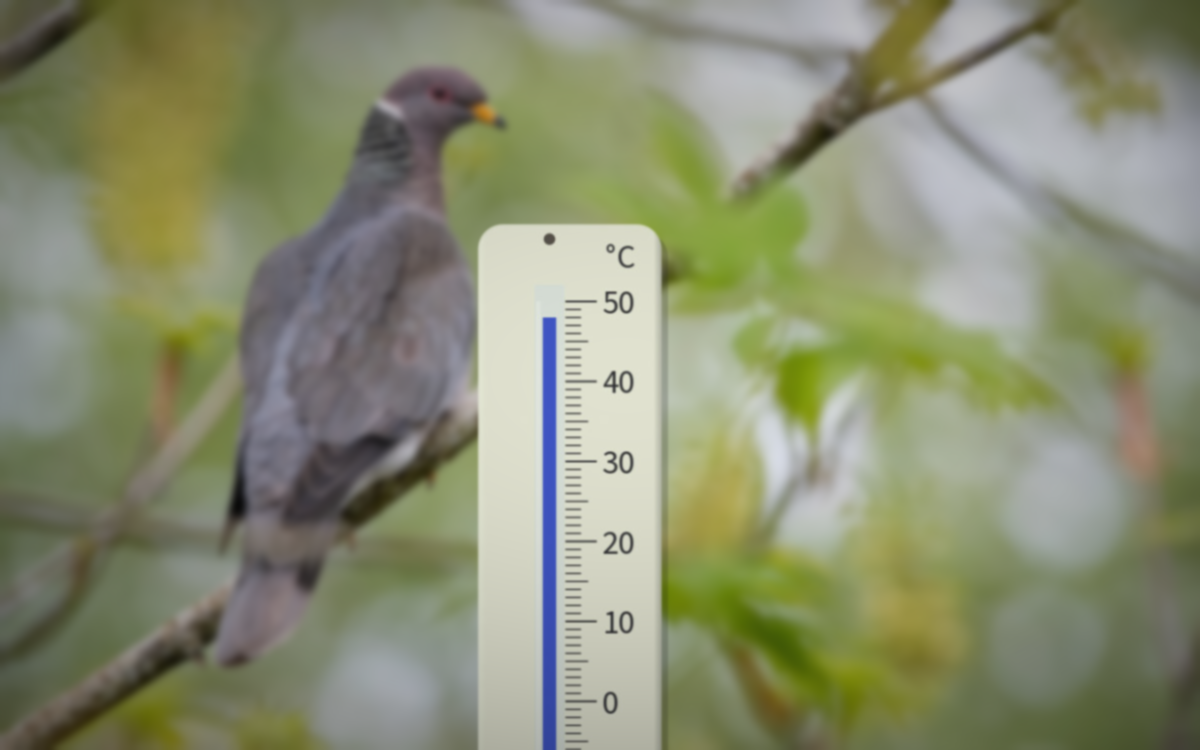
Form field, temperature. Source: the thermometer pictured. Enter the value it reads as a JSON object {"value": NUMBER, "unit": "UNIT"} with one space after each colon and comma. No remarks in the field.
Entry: {"value": 48, "unit": "°C"}
